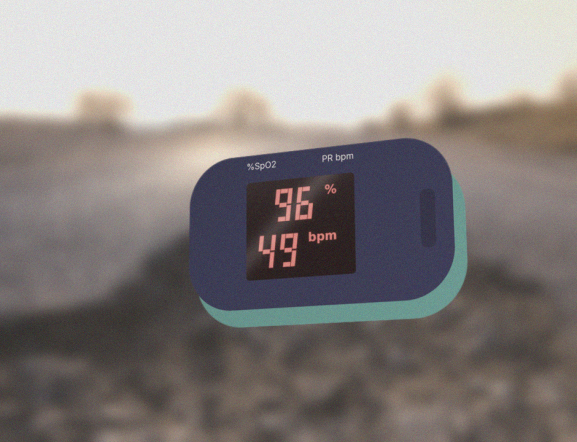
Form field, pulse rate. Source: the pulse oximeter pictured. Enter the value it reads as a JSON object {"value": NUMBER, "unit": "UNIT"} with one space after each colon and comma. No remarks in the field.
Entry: {"value": 49, "unit": "bpm"}
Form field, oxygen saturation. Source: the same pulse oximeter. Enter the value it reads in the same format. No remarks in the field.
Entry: {"value": 96, "unit": "%"}
